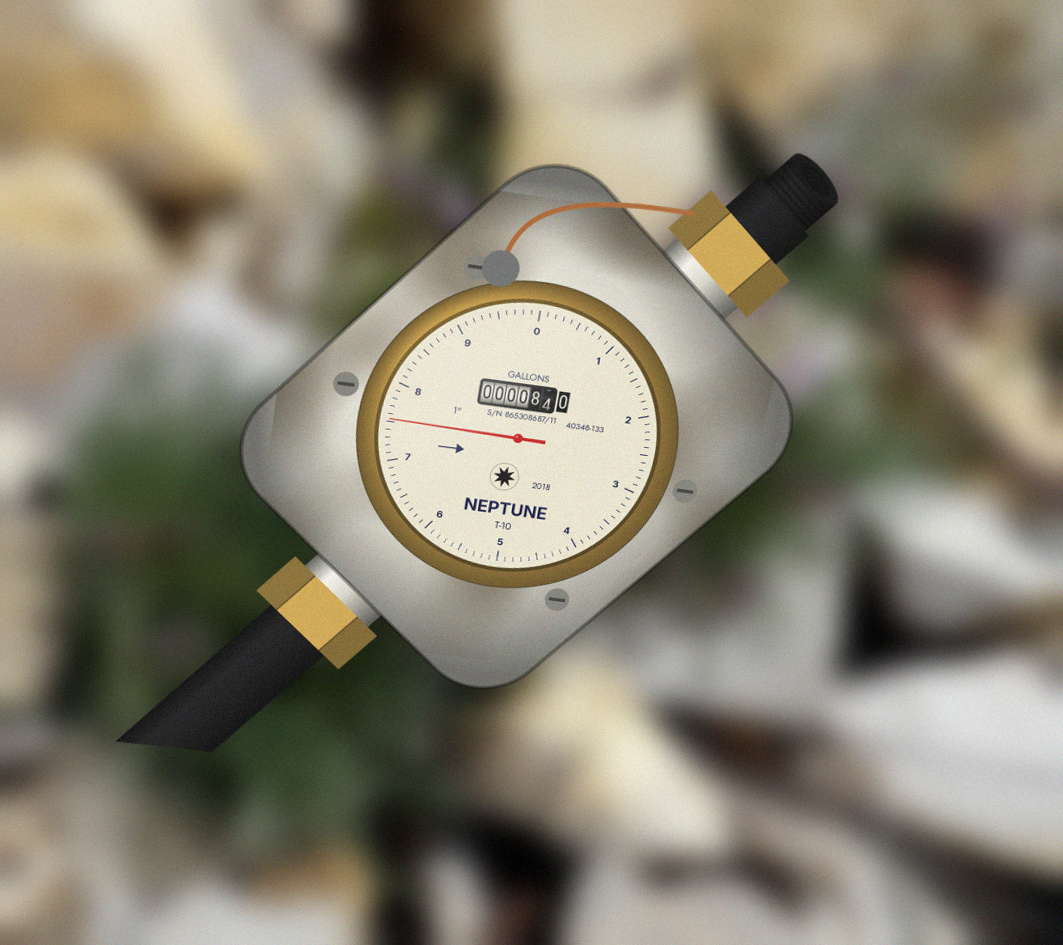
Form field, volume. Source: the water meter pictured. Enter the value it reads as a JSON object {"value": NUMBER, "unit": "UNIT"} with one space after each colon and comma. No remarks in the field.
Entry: {"value": 837.5, "unit": "gal"}
